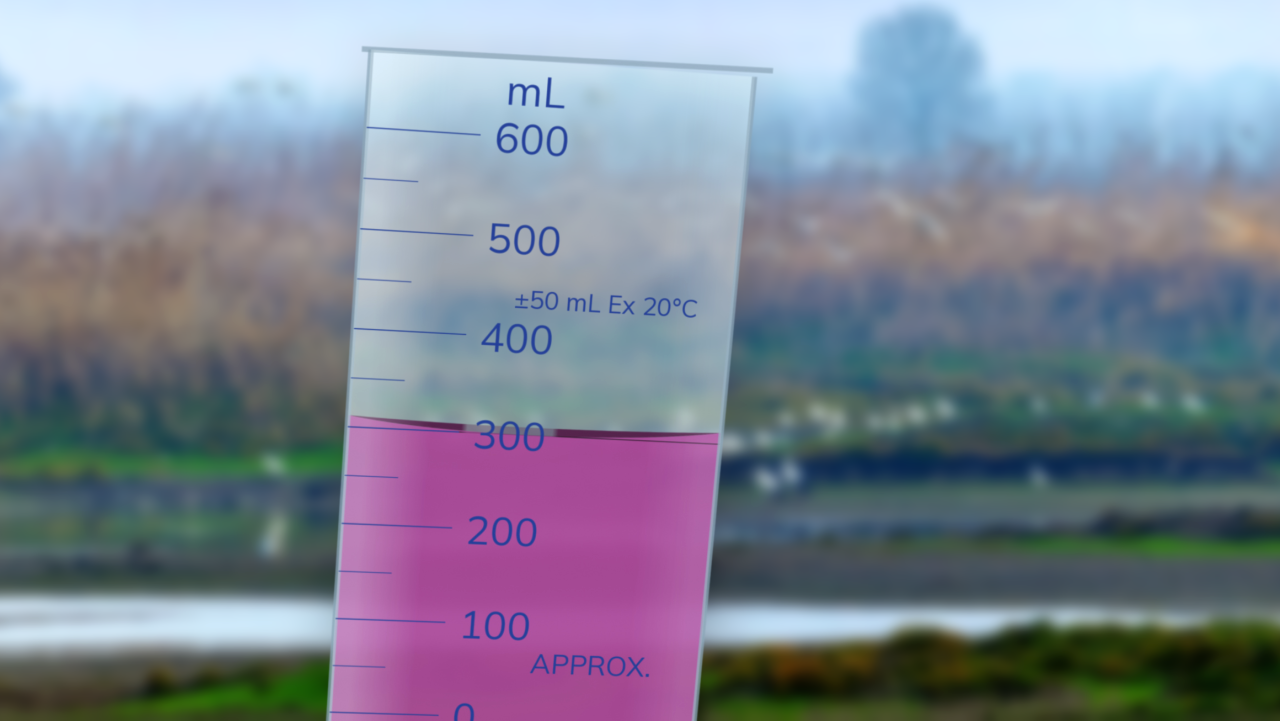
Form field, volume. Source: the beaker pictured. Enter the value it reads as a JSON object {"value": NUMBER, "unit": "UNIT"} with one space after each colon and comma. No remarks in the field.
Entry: {"value": 300, "unit": "mL"}
